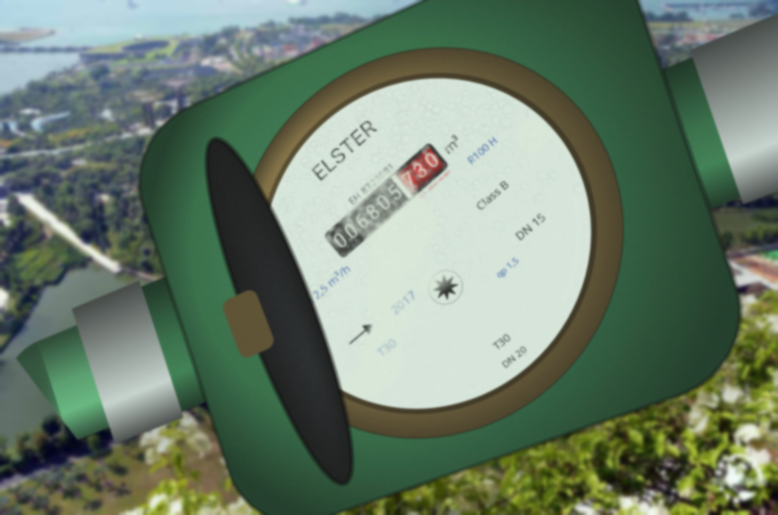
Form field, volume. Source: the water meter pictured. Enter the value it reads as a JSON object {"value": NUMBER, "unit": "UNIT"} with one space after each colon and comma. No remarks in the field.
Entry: {"value": 6805.730, "unit": "m³"}
